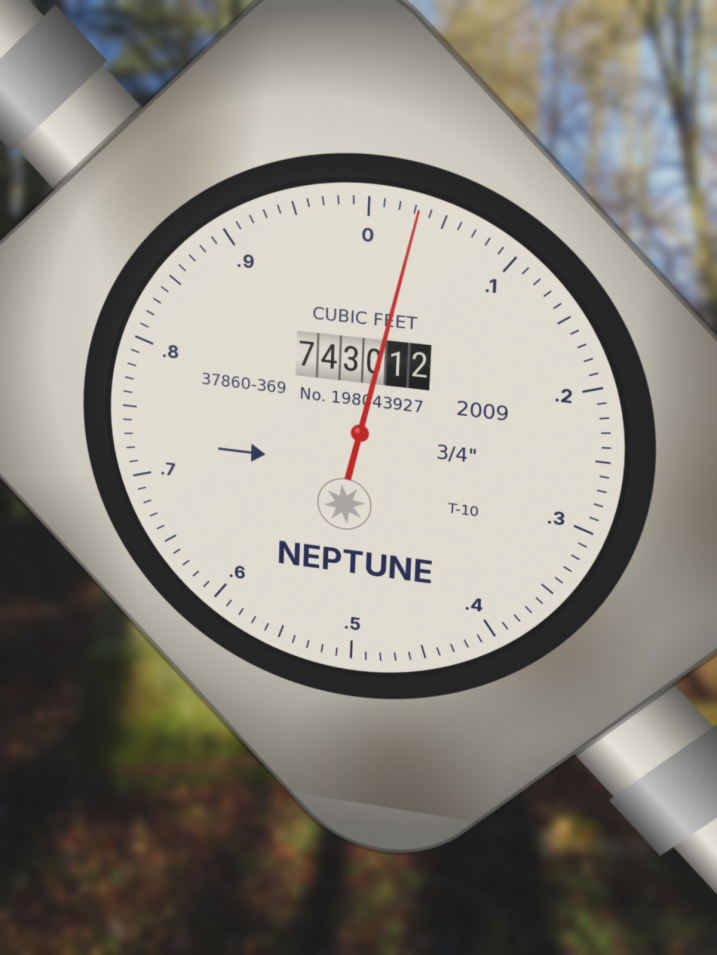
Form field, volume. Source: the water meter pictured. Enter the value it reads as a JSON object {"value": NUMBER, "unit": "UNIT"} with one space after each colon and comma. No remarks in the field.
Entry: {"value": 743012.03, "unit": "ft³"}
